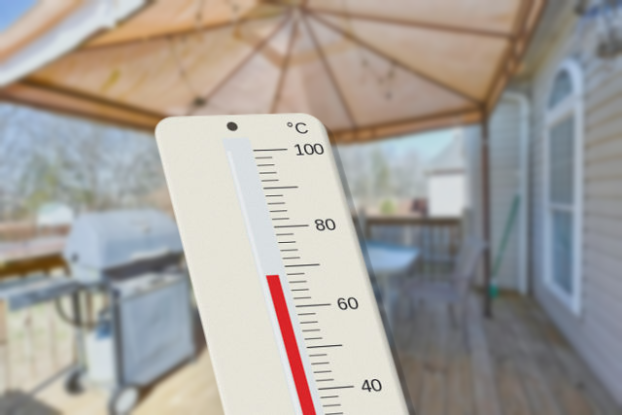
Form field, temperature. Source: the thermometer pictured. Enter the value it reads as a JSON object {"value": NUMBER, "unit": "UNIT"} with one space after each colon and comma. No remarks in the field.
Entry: {"value": 68, "unit": "°C"}
